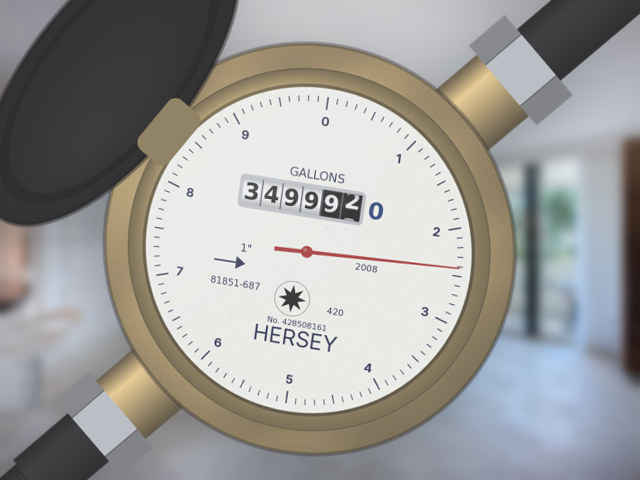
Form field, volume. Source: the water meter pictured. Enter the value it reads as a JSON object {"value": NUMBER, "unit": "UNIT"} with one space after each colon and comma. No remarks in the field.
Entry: {"value": 3499922.4, "unit": "gal"}
